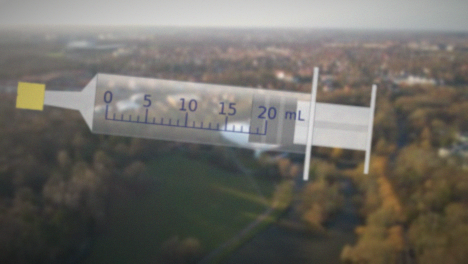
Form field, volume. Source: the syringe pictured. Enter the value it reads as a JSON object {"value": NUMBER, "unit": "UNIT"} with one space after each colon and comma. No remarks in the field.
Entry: {"value": 18, "unit": "mL"}
